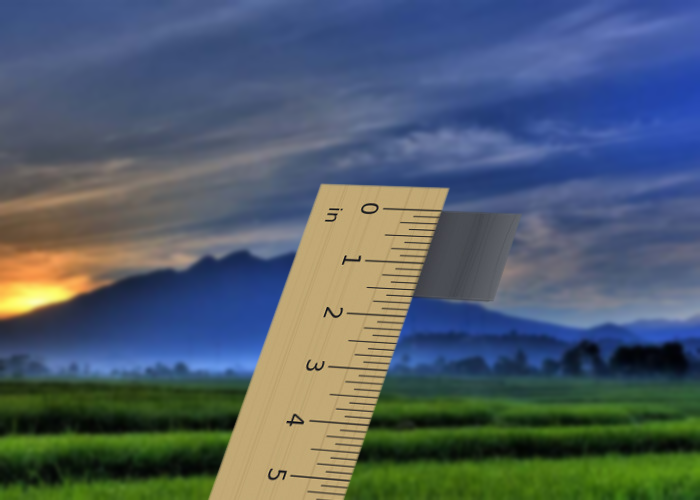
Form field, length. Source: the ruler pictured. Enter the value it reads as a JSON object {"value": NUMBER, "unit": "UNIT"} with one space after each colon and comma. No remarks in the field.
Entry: {"value": 1.625, "unit": "in"}
